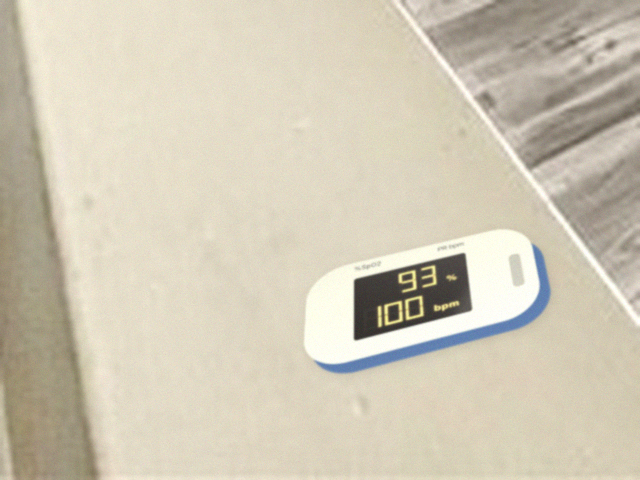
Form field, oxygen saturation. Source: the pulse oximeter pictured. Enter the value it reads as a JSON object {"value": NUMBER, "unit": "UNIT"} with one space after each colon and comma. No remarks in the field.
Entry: {"value": 93, "unit": "%"}
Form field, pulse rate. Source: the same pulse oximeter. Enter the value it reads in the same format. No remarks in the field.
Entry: {"value": 100, "unit": "bpm"}
